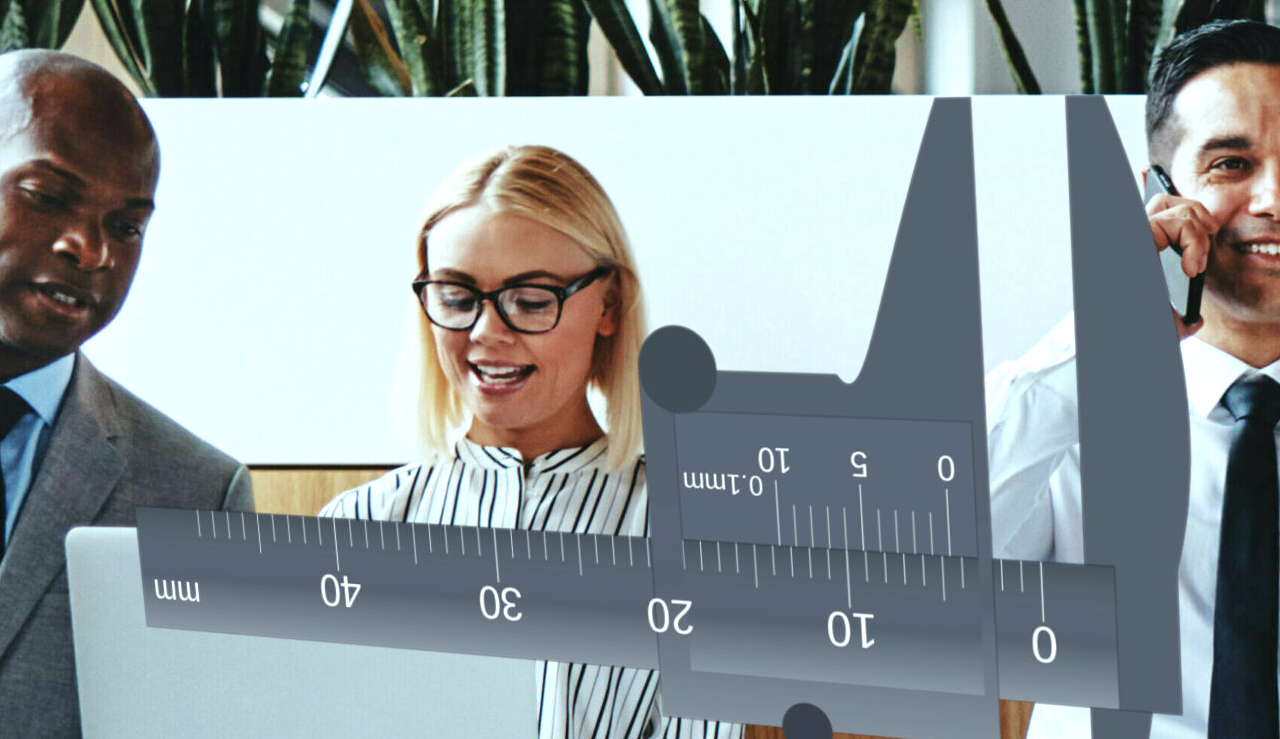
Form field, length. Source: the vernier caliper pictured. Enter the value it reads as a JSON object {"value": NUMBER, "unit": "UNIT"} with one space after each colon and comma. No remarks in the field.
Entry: {"value": 4.6, "unit": "mm"}
